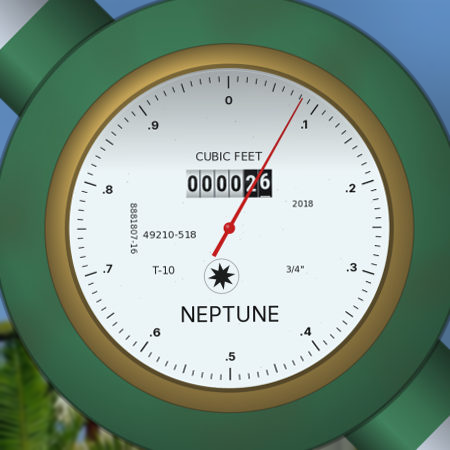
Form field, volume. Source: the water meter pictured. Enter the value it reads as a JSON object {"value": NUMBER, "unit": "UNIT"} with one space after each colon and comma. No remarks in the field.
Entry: {"value": 26.08, "unit": "ft³"}
